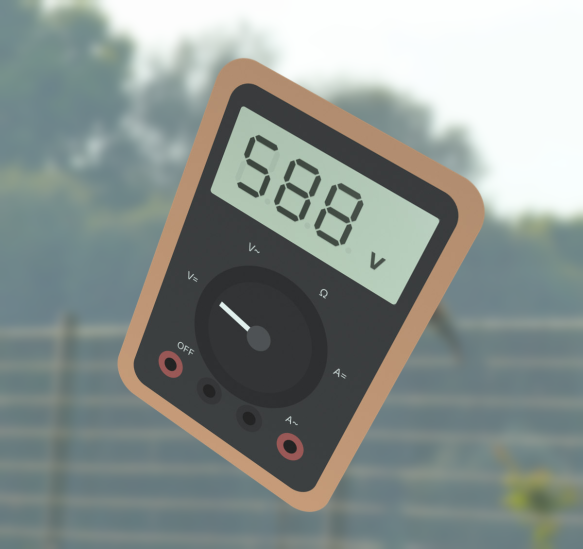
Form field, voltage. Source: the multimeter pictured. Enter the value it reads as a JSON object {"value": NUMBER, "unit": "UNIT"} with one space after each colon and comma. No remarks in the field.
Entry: {"value": 588, "unit": "V"}
